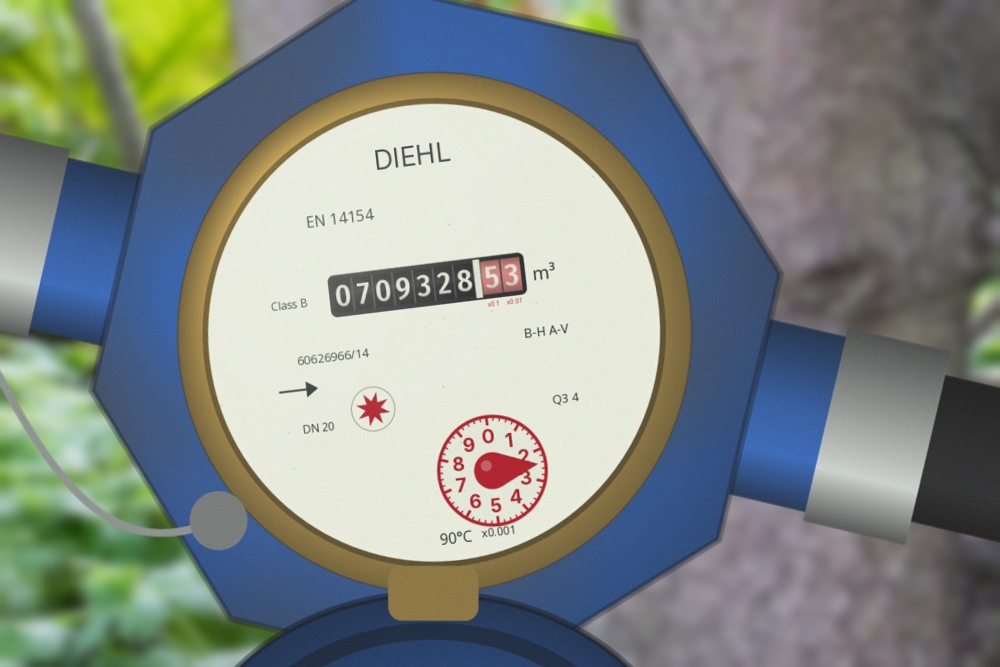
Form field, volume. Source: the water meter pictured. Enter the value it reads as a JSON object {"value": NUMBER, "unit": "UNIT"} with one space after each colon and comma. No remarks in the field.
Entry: {"value": 709328.532, "unit": "m³"}
